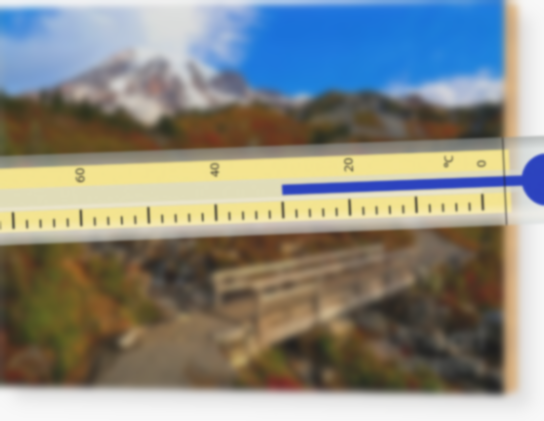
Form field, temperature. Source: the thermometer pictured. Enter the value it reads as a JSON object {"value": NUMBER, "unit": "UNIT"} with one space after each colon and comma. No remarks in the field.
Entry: {"value": 30, "unit": "°C"}
